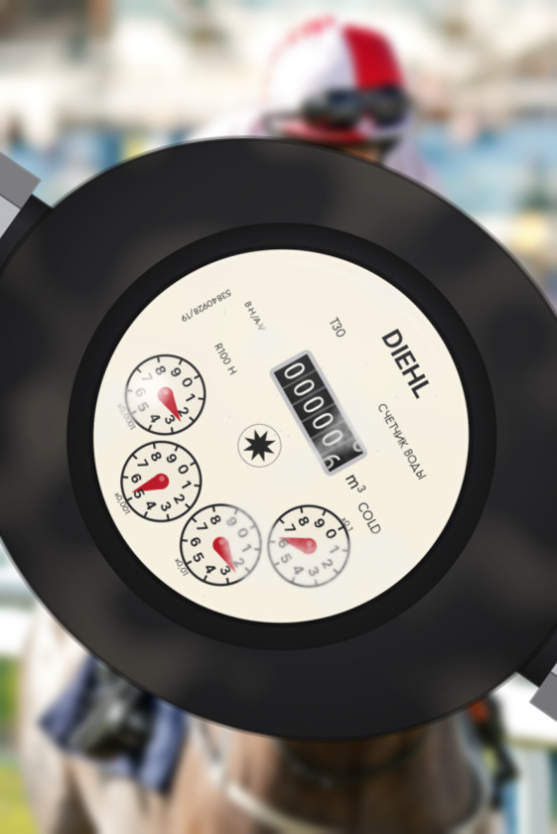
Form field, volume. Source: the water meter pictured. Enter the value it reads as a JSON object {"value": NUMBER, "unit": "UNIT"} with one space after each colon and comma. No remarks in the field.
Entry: {"value": 5.6252, "unit": "m³"}
